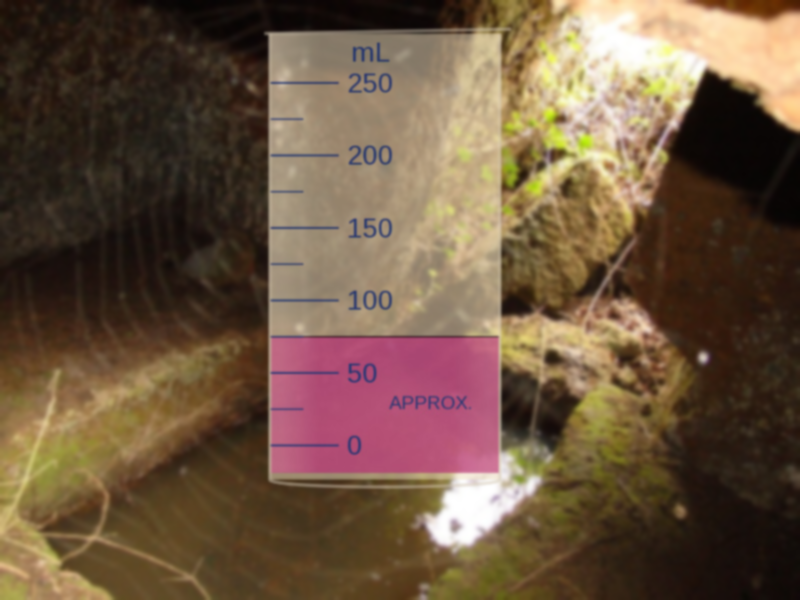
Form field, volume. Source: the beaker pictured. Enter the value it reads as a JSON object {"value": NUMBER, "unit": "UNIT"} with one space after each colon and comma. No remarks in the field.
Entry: {"value": 75, "unit": "mL"}
